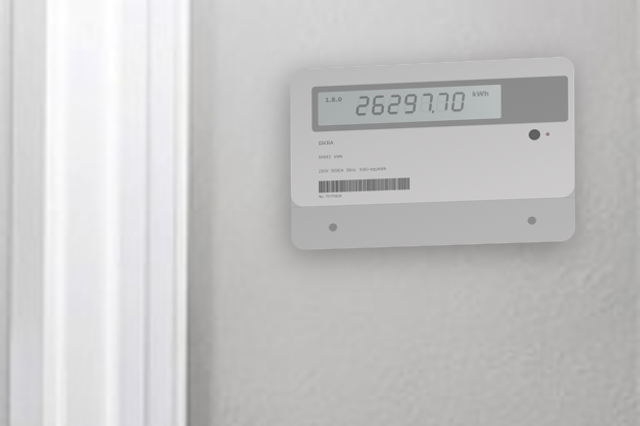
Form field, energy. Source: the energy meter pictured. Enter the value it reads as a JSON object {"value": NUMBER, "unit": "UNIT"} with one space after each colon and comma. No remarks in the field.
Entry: {"value": 26297.70, "unit": "kWh"}
